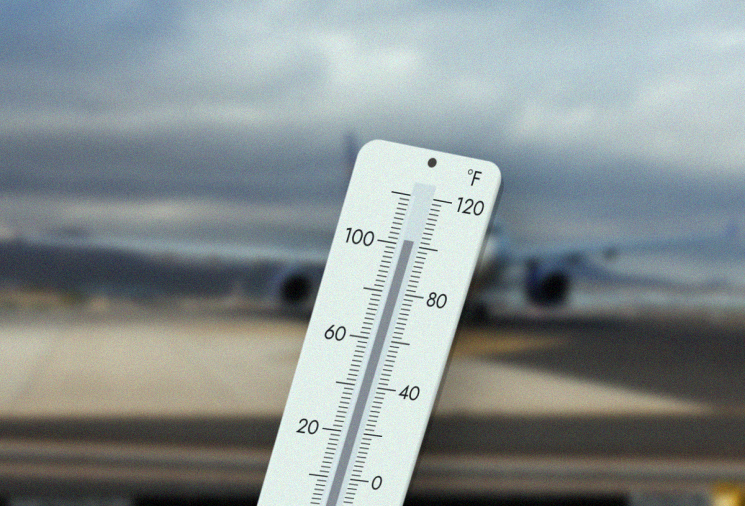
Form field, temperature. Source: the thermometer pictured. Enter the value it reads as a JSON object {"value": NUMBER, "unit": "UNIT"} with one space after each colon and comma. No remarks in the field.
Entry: {"value": 102, "unit": "°F"}
